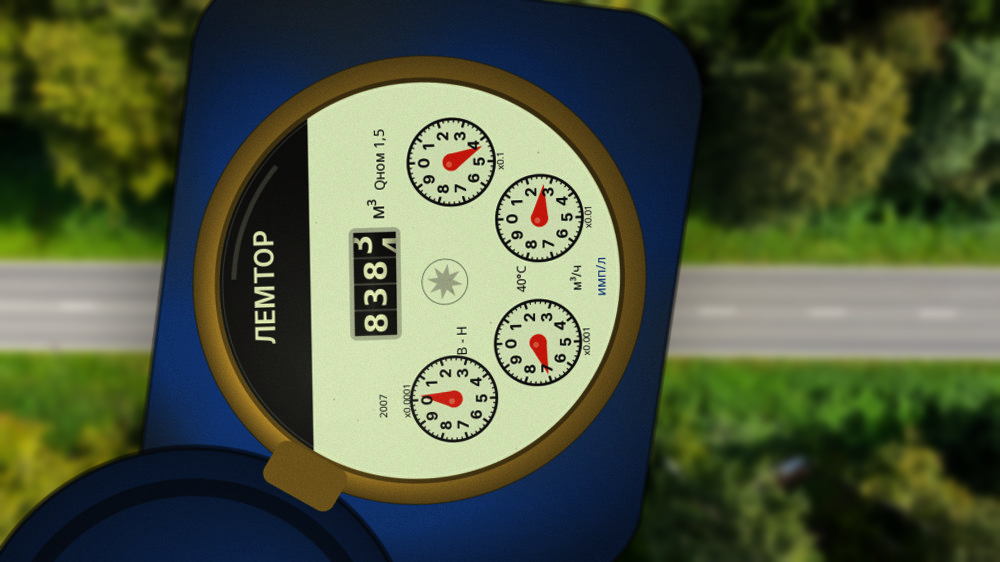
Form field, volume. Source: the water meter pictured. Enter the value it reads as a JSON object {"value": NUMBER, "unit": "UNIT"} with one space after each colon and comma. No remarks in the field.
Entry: {"value": 8383.4270, "unit": "m³"}
